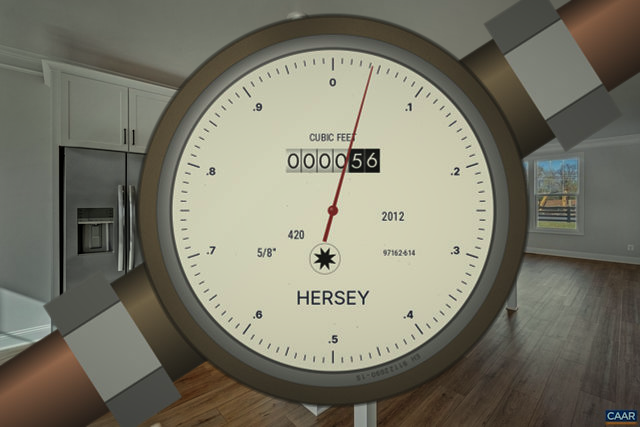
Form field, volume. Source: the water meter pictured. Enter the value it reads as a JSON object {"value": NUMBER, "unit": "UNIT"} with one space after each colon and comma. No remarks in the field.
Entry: {"value": 56.04, "unit": "ft³"}
